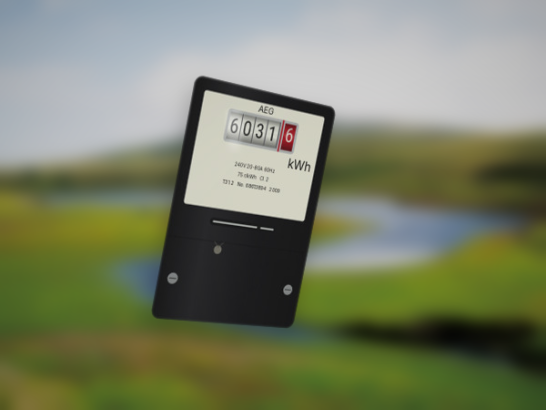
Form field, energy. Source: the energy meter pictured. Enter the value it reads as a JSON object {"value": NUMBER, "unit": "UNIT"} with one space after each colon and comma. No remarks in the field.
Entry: {"value": 6031.6, "unit": "kWh"}
